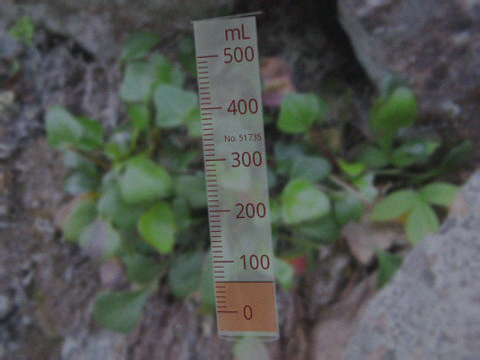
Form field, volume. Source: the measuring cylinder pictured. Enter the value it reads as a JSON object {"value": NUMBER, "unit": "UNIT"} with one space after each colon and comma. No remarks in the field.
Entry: {"value": 60, "unit": "mL"}
